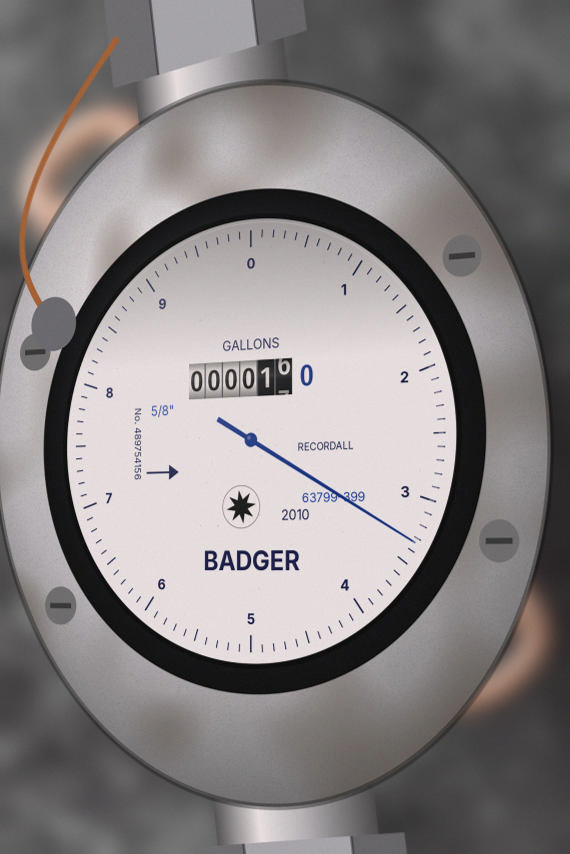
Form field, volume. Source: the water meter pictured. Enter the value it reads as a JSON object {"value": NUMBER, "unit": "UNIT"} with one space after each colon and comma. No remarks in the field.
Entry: {"value": 163.3, "unit": "gal"}
